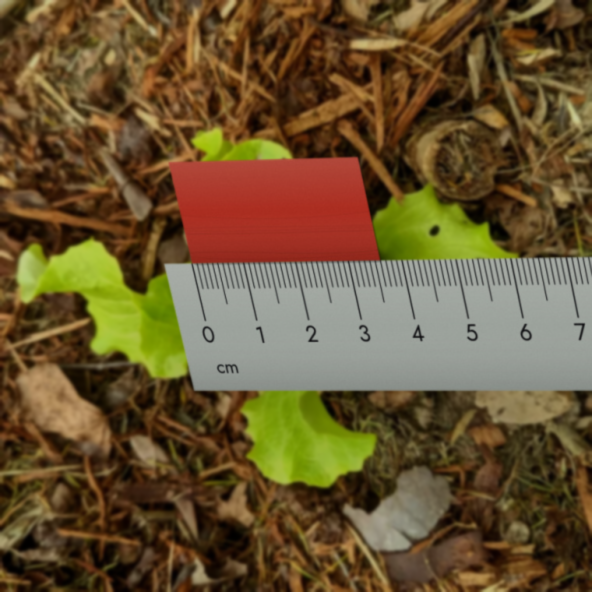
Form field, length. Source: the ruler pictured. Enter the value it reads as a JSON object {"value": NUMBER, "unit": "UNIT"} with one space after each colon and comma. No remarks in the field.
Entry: {"value": 3.6, "unit": "cm"}
